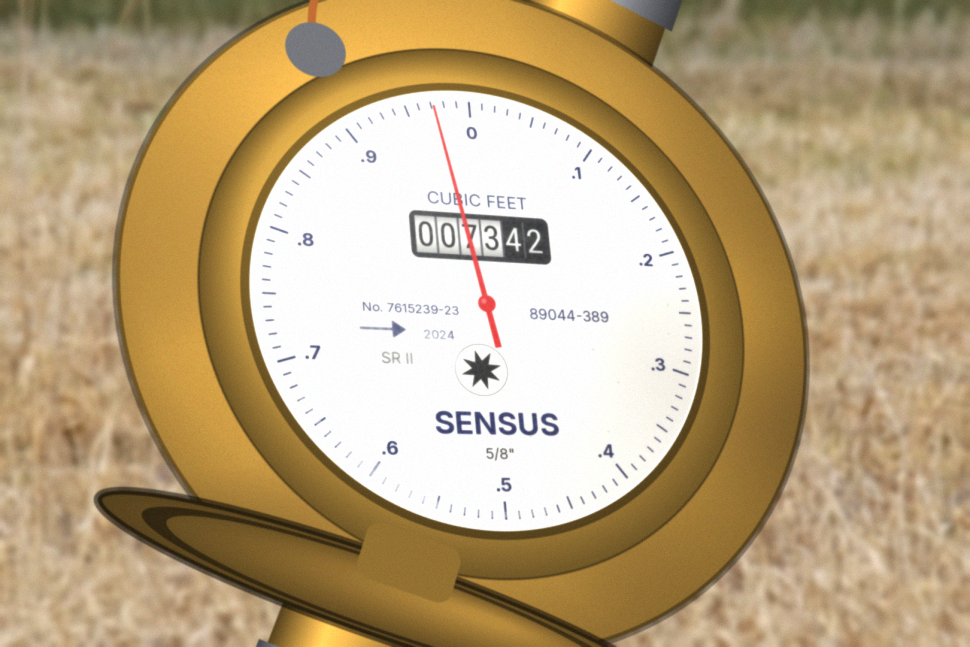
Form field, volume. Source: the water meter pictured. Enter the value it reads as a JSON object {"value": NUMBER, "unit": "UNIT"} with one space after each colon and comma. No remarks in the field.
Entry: {"value": 7341.97, "unit": "ft³"}
